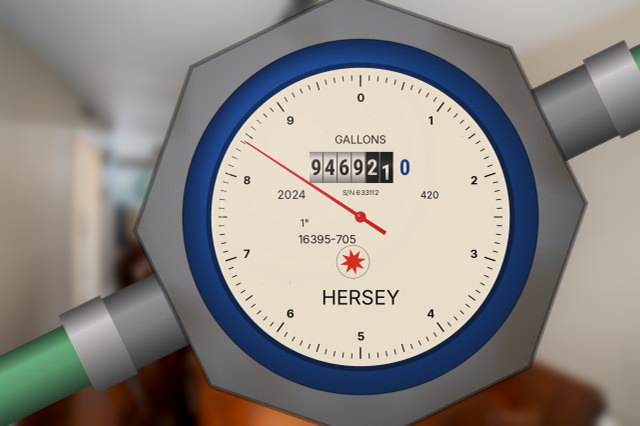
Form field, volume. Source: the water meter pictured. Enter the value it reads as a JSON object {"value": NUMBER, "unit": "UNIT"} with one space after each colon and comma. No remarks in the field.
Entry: {"value": 9469208.4, "unit": "gal"}
